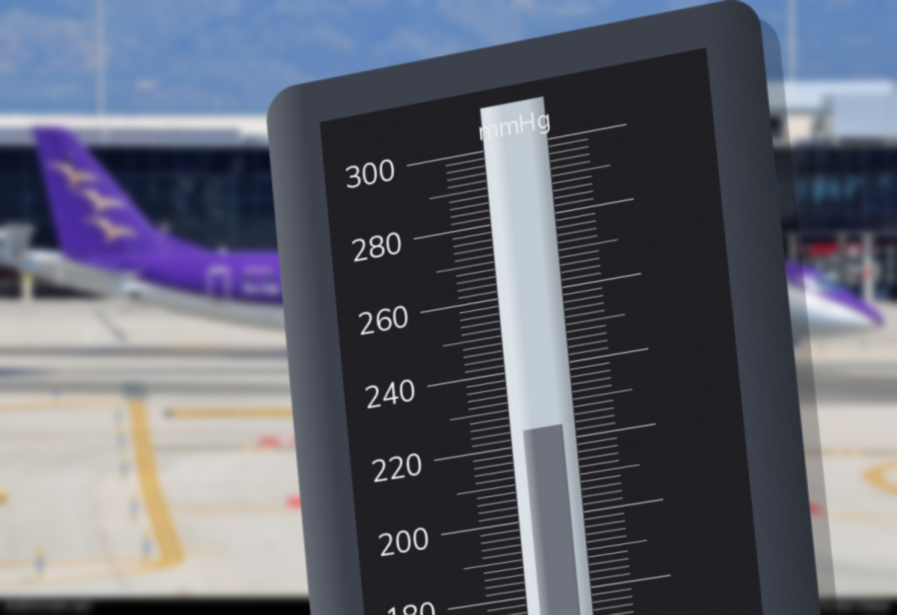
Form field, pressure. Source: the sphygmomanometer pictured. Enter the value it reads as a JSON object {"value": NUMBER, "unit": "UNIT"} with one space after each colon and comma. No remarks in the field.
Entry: {"value": 224, "unit": "mmHg"}
